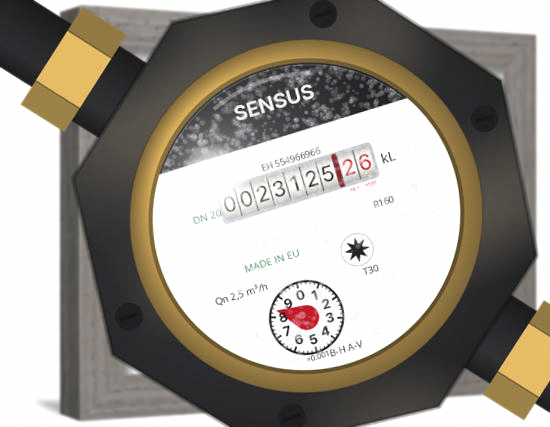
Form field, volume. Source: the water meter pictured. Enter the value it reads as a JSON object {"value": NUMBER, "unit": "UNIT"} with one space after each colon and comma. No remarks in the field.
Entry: {"value": 23125.268, "unit": "kL"}
